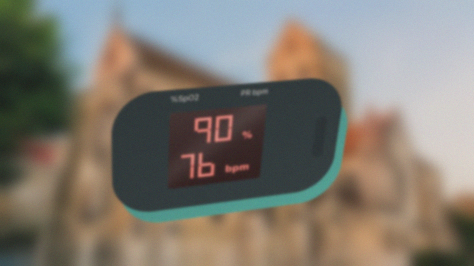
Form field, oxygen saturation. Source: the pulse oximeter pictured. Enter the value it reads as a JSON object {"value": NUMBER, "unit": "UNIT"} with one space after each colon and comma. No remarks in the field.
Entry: {"value": 90, "unit": "%"}
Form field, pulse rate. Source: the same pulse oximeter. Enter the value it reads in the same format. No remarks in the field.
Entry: {"value": 76, "unit": "bpm"}
